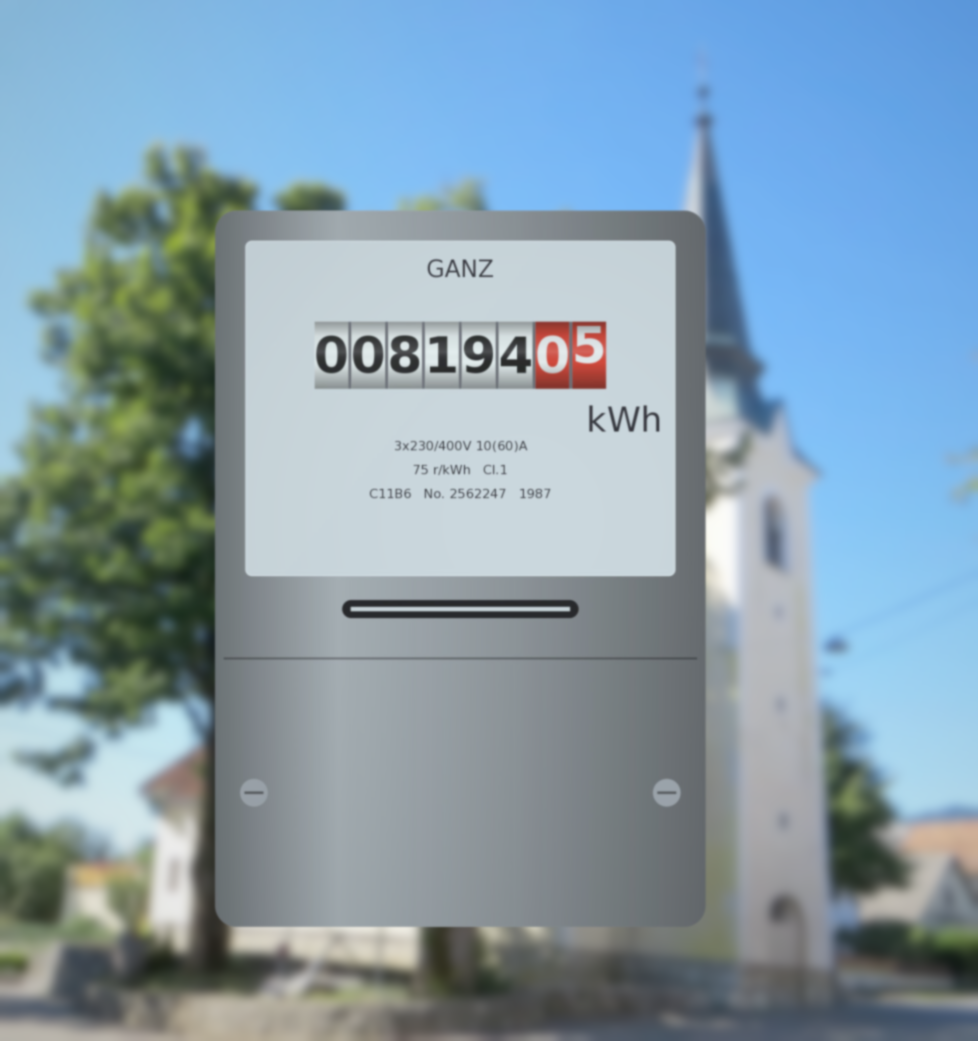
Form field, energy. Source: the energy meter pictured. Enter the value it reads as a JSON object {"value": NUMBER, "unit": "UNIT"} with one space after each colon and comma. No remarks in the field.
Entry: {"value": 8194.05, "unit": "kWh"}
